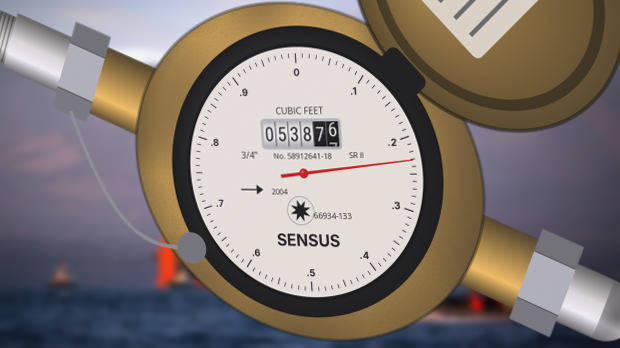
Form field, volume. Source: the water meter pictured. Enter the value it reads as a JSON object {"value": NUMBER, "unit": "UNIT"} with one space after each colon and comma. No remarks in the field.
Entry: {"value": 53876.23, "unit": "ft³"}
